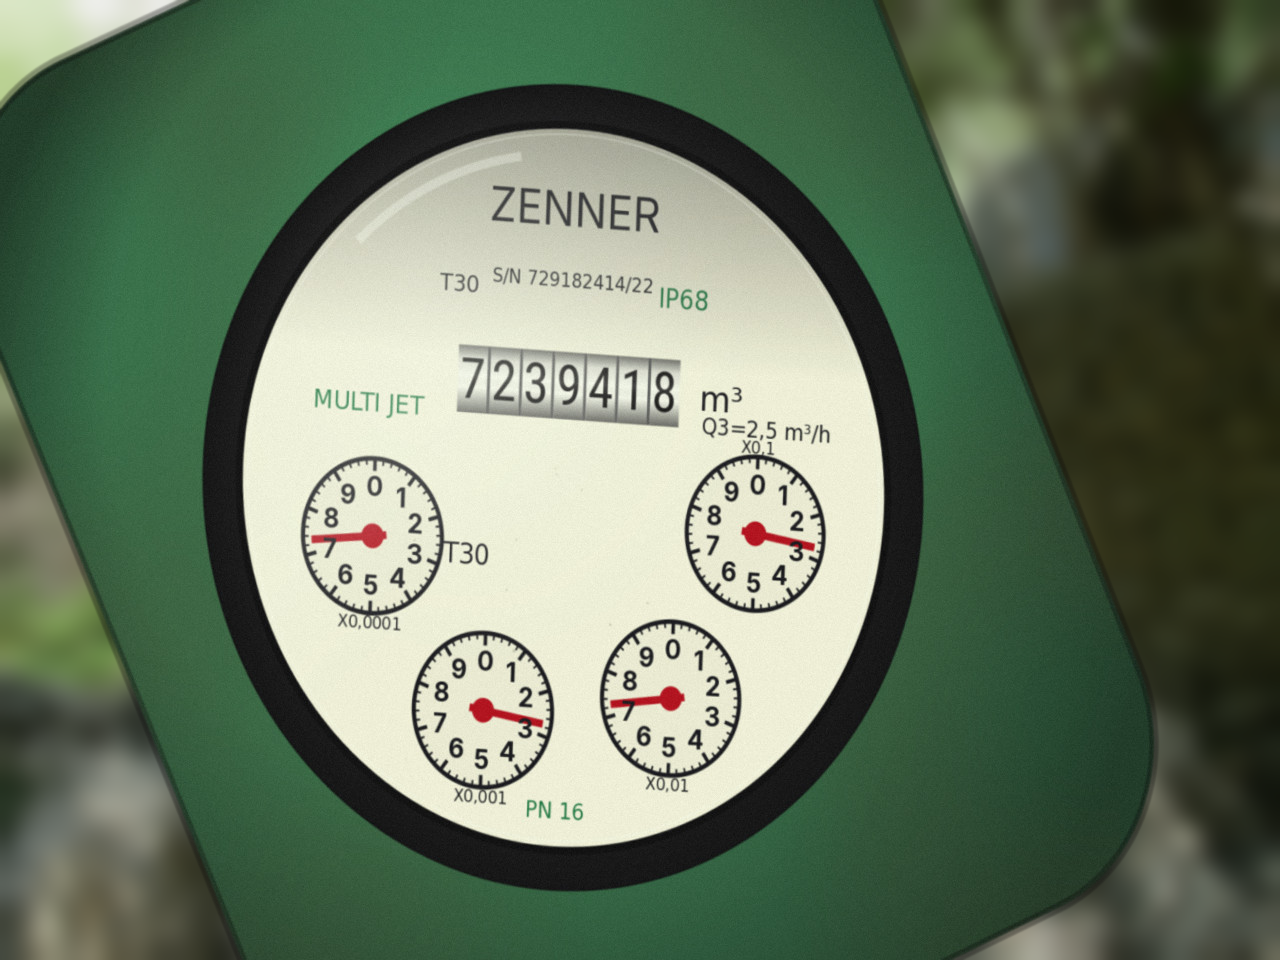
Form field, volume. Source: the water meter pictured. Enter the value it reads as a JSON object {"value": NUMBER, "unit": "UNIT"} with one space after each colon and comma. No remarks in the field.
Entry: {"value": 7239418.2727, "unit": "m³"}
